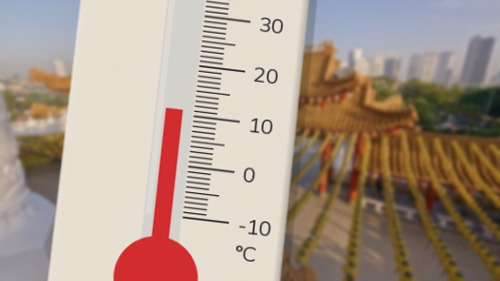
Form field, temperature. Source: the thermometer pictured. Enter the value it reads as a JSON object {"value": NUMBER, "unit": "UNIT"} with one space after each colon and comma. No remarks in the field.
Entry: {"value": 11, "unit": "°C"}
